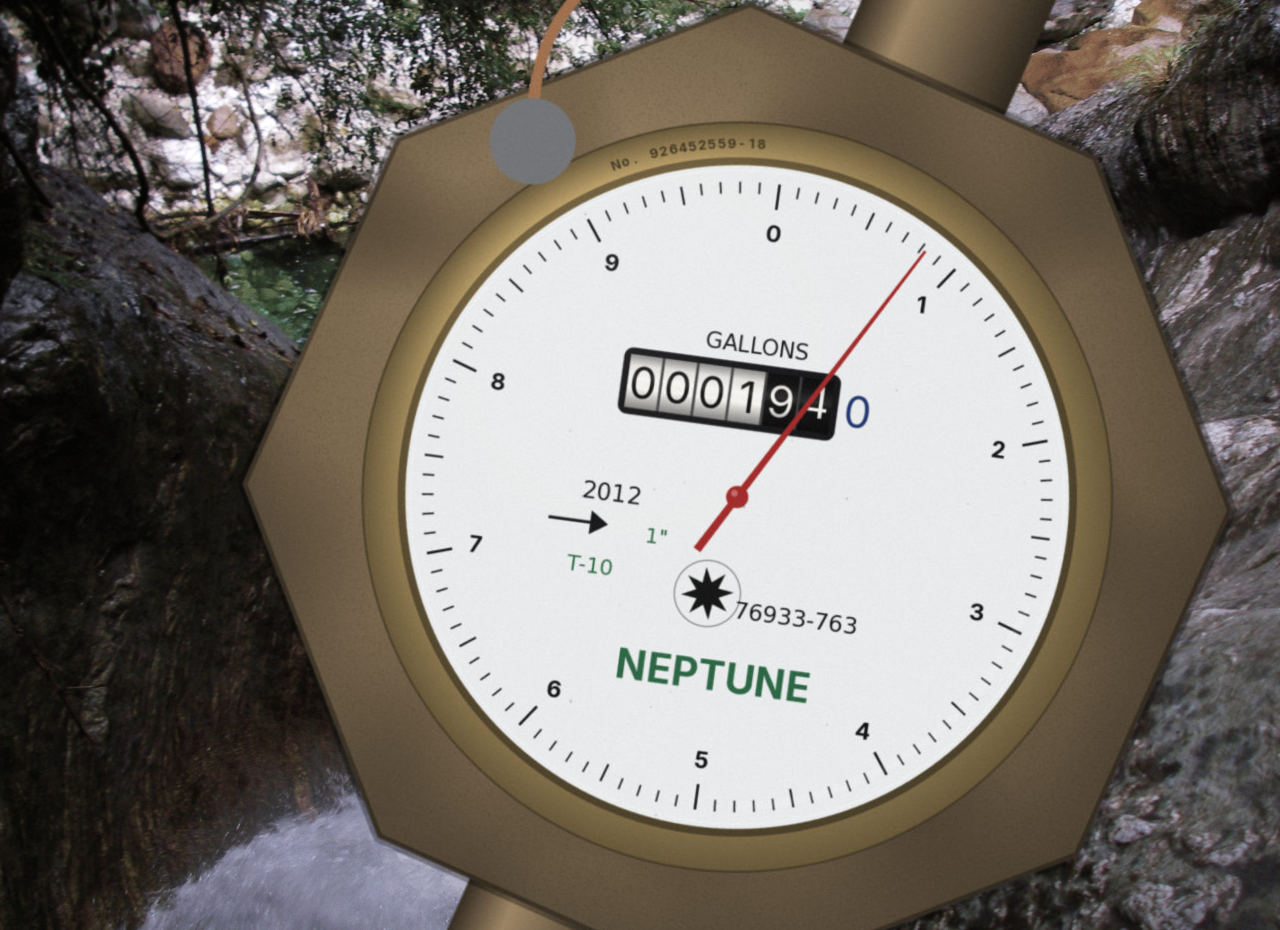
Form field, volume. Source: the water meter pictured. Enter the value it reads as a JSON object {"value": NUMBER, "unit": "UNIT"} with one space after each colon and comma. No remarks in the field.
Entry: {"value": 1940.8, "unit": "gal"}
